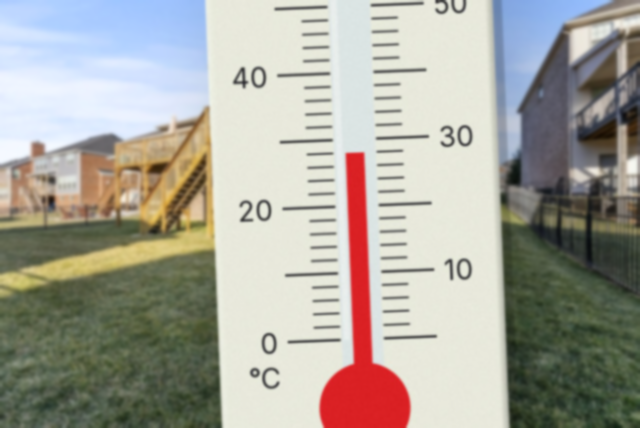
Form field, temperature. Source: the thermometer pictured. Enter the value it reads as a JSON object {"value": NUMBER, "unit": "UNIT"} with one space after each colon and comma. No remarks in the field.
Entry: {"value": 28, "unit": "°C"}
